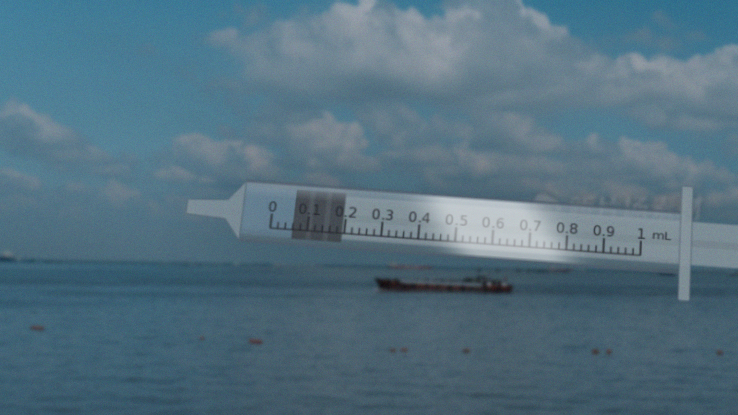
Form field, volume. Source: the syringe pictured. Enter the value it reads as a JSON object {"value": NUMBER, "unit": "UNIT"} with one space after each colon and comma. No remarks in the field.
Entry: {"value": 0.06, "unit": "mL"}
